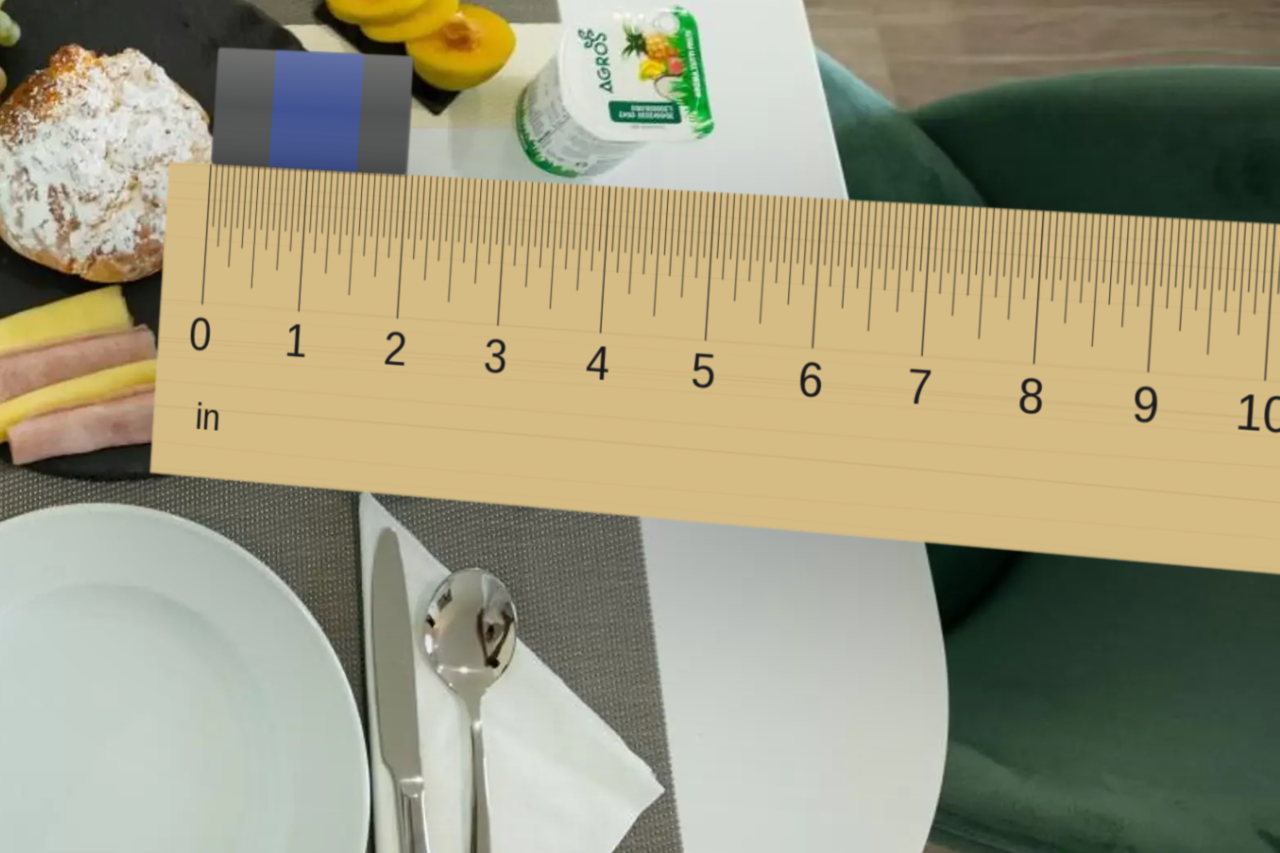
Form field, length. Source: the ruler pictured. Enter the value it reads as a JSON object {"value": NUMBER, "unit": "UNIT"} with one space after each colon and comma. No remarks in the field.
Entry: {"value": 2, "unit": "in"}
